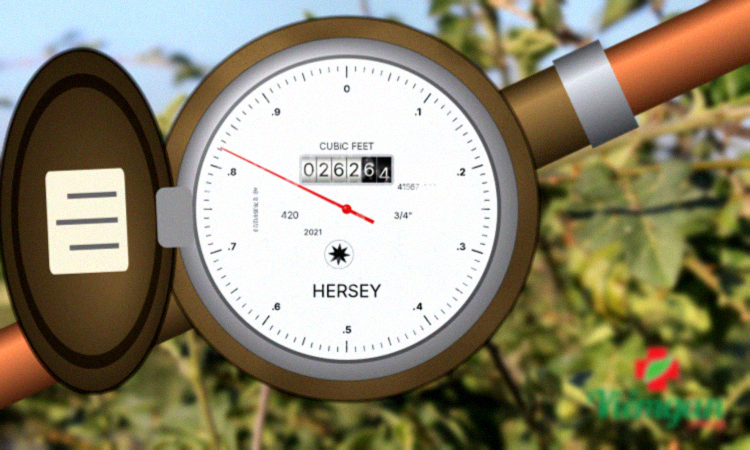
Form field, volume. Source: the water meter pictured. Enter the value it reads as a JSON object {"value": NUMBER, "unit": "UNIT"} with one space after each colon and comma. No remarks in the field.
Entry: {"value": 26263.82, "unit": "ft³"}
